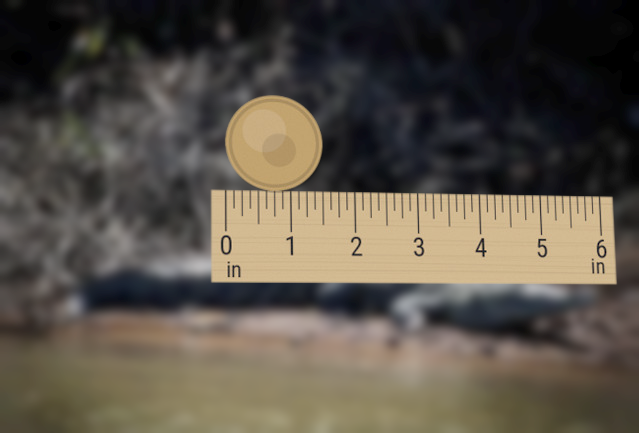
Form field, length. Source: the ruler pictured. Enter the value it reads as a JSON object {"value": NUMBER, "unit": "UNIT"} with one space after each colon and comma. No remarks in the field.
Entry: {"value": 1.5, "unit": "in"}
